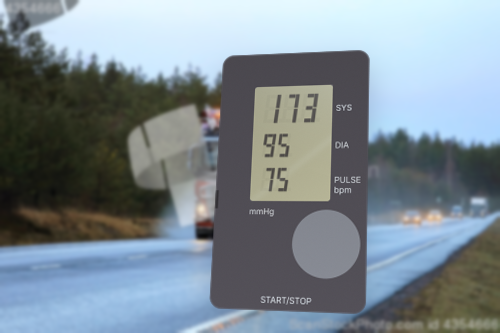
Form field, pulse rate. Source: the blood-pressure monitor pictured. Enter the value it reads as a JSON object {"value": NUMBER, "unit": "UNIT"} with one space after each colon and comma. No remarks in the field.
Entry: {"value": 75, "unit": "bpm"}
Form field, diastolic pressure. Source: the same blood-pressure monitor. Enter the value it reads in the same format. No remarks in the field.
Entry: {"value": 95, "unit": "mmHg"}
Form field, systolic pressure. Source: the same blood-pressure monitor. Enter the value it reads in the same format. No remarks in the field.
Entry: {"value": 173, "unit": "mmHg"}
